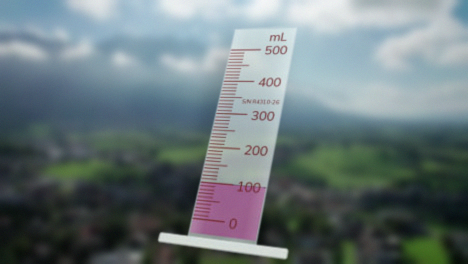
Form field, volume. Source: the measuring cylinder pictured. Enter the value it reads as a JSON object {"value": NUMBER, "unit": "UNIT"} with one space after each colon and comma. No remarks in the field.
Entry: {"value": 100, "unit": "mL"}
